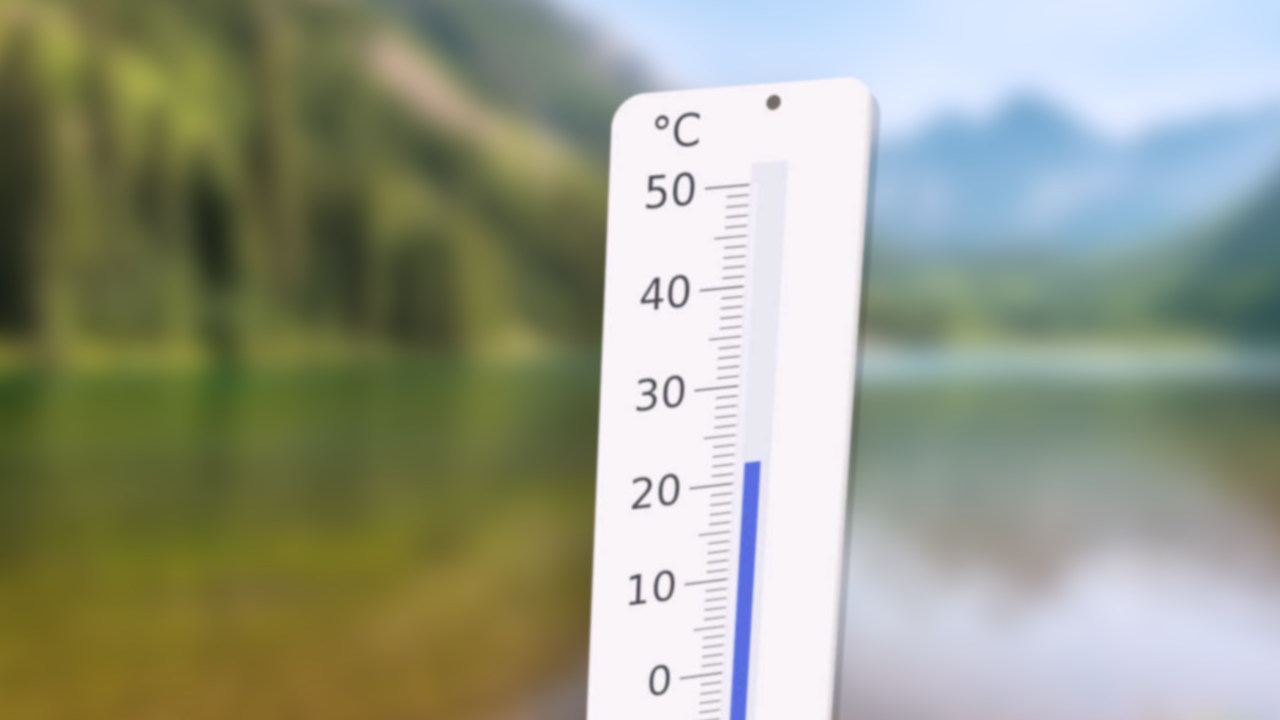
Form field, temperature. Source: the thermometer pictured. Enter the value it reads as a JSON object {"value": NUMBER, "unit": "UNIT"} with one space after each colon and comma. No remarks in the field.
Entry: {"value": 22, "unit": "°C"}
